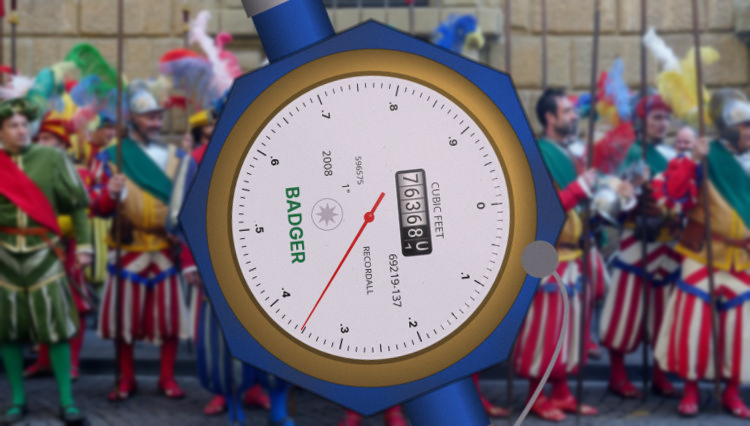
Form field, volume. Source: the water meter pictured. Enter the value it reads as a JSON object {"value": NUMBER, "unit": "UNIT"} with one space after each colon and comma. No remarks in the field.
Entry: {"value": 763680.35, "unit": "ft³"}
